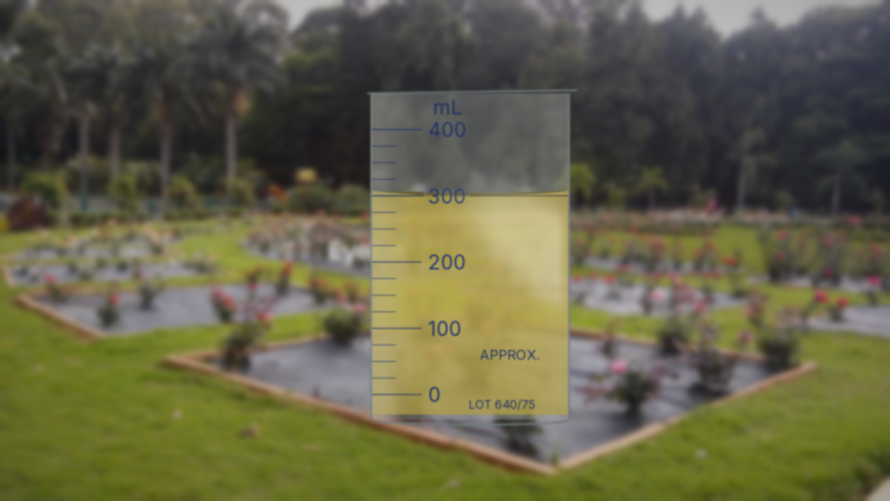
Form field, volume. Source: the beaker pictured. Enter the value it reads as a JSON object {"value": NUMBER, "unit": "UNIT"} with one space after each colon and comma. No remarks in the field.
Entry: {"value": 300, "unit": "mL"}
